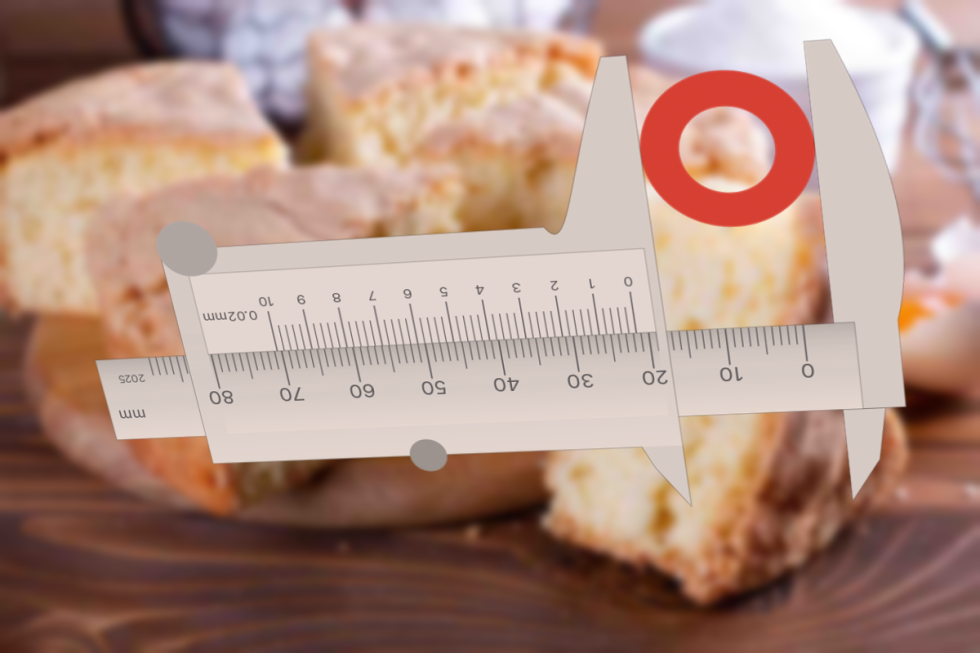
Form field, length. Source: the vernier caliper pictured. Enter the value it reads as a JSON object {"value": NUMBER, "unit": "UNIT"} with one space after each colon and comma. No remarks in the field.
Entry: {"value": 21.6, "unit": "mm"}
